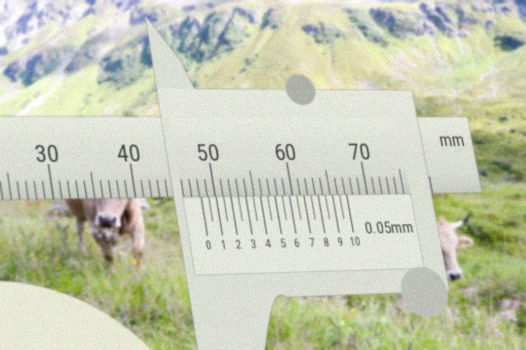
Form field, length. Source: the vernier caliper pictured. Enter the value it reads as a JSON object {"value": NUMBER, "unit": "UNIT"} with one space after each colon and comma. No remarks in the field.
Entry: {"value": 48.2, "unit": "mm"}
